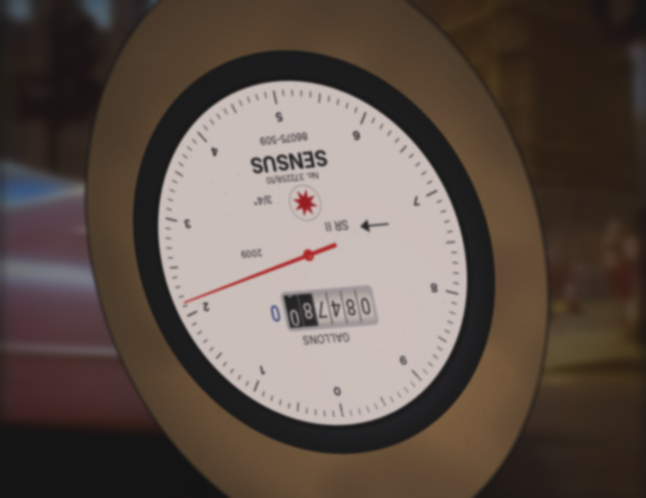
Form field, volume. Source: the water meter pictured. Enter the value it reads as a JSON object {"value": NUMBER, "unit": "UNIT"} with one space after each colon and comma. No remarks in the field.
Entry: {"value": 847802.1, "unit": "gal"}
